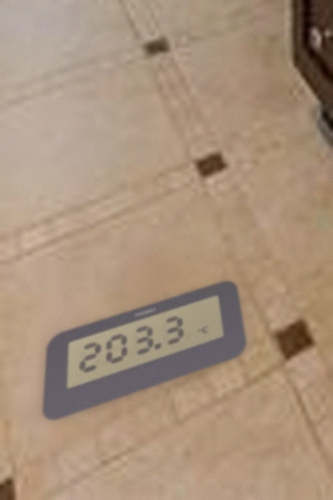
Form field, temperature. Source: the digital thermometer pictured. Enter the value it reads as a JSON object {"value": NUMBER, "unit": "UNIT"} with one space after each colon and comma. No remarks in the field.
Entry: {"value": 203.3, "unit": "°C"}
